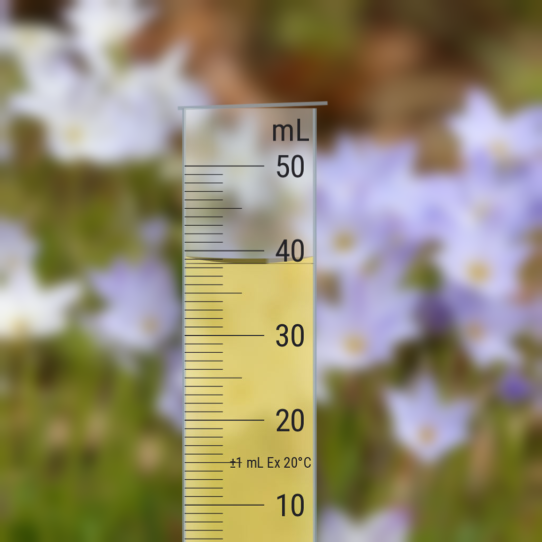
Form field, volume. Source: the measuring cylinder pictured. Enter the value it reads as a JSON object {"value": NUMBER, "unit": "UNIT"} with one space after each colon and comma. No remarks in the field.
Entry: {"value": 38.5, "unit": "mL"}
